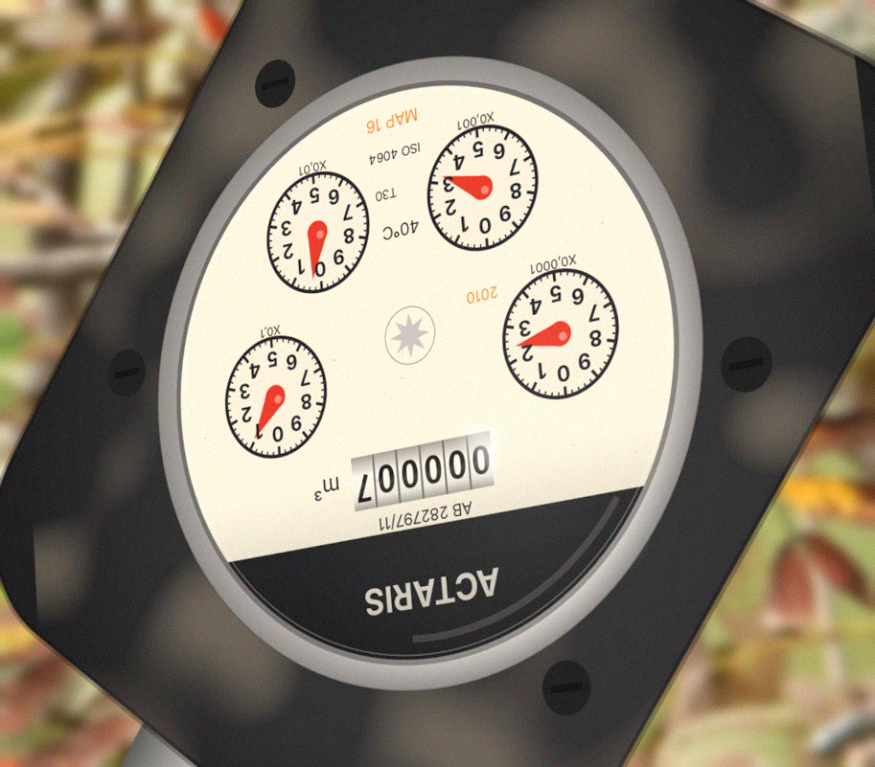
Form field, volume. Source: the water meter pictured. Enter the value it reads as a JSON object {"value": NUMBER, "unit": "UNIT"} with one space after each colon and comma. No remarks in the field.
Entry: {"value": 7.1032, "unit": "m³"}
